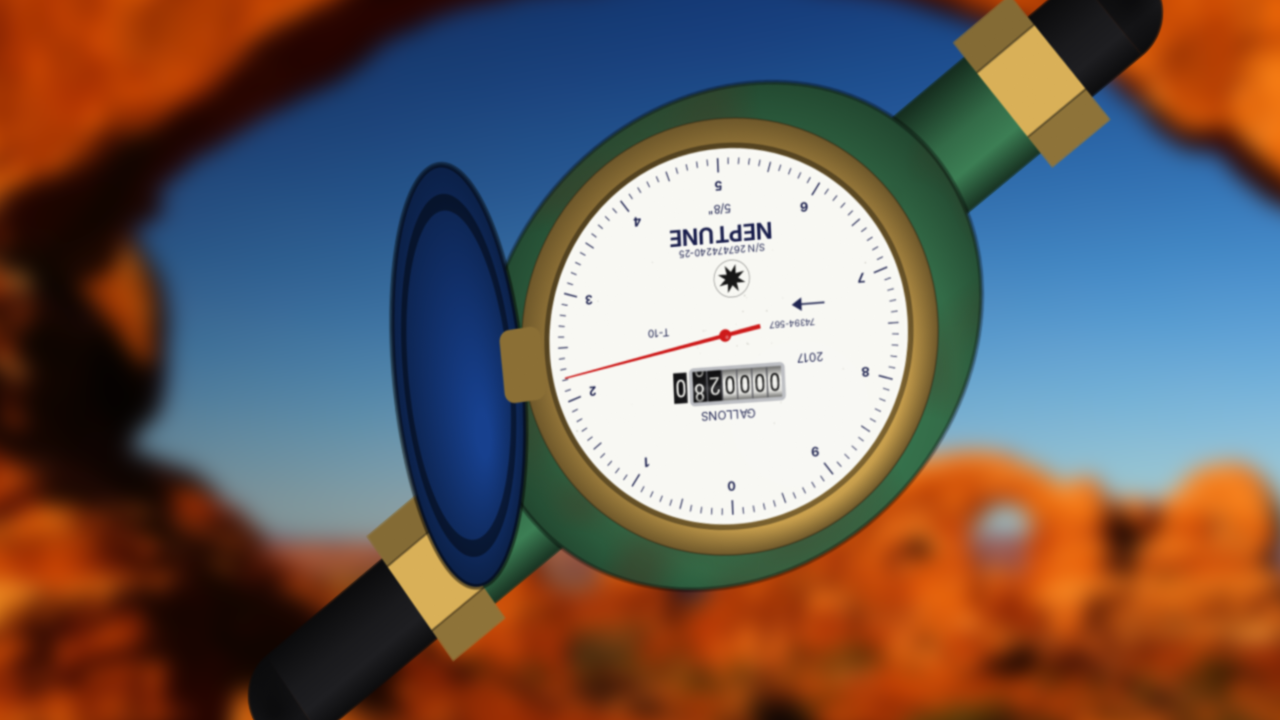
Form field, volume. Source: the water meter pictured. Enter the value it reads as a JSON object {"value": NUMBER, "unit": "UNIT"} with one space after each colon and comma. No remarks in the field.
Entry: {"value": 282.2, "unit": "gal"}
